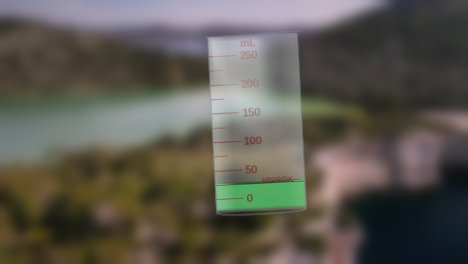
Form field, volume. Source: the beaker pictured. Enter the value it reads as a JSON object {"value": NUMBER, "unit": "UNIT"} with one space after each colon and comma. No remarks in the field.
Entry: {"value": 25, "unit": "mL"}
